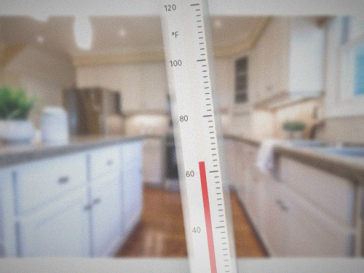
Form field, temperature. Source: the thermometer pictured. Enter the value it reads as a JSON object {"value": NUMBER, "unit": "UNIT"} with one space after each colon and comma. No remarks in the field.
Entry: {"value": 64, "unit": "°F"}
